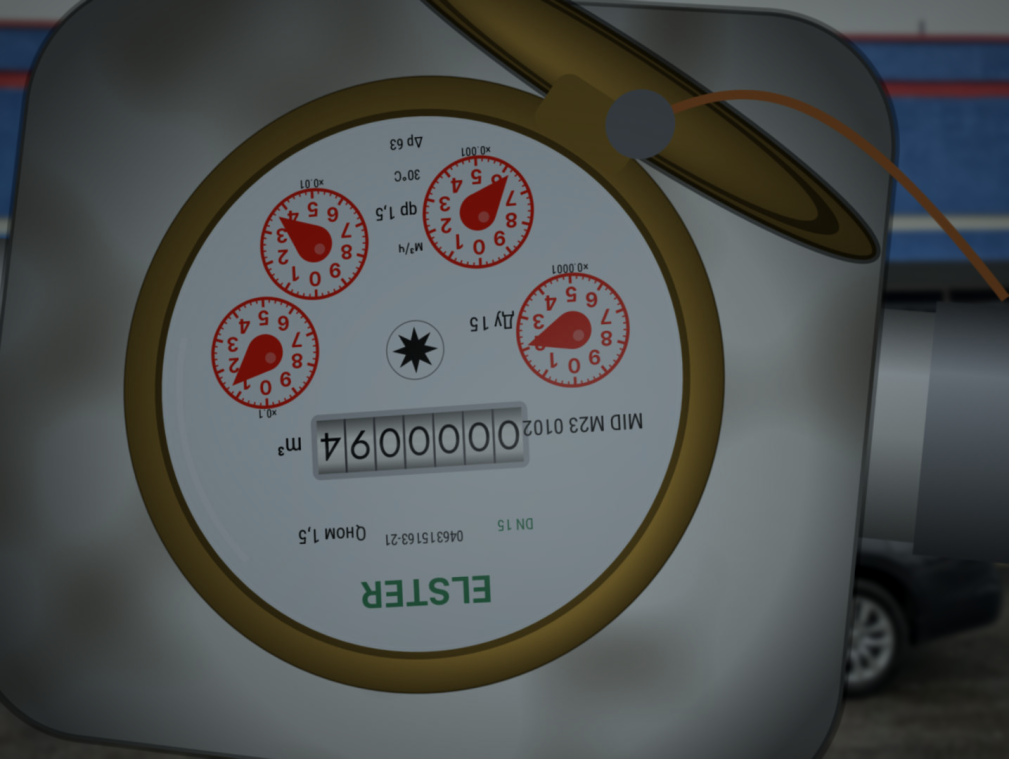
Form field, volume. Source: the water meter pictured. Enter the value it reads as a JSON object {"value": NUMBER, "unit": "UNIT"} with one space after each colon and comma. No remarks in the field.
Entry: {"value": 94.1362, "unit": "m³"}
